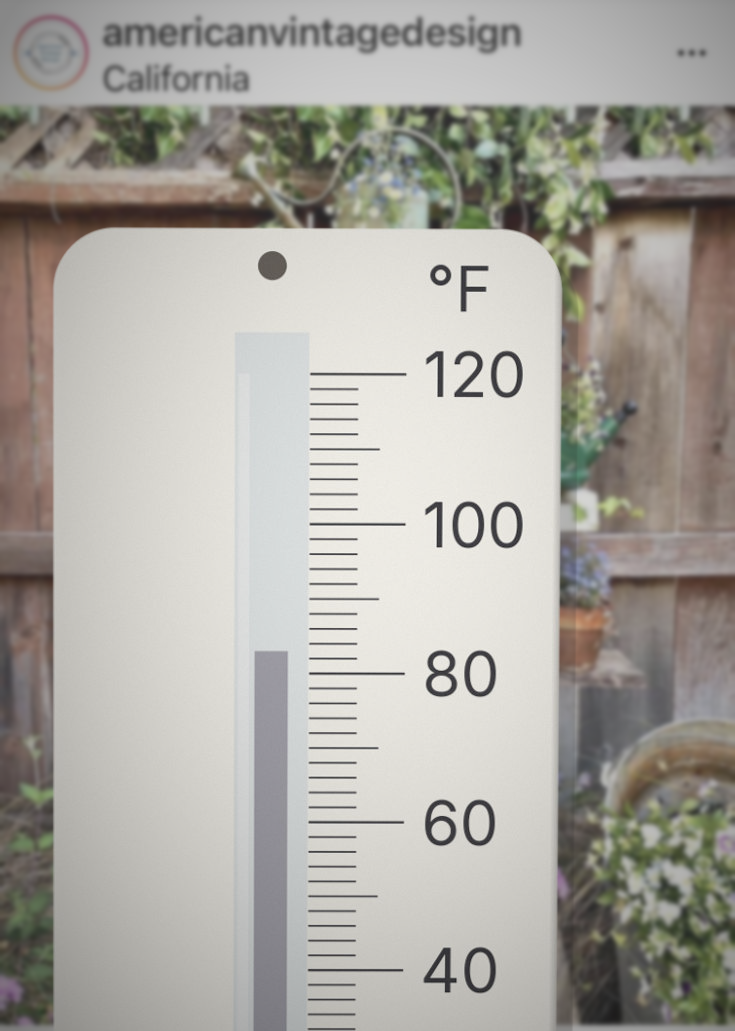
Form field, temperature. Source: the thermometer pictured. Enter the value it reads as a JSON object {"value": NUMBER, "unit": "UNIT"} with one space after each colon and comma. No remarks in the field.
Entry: {"value": 83, "unit": "°F"}
